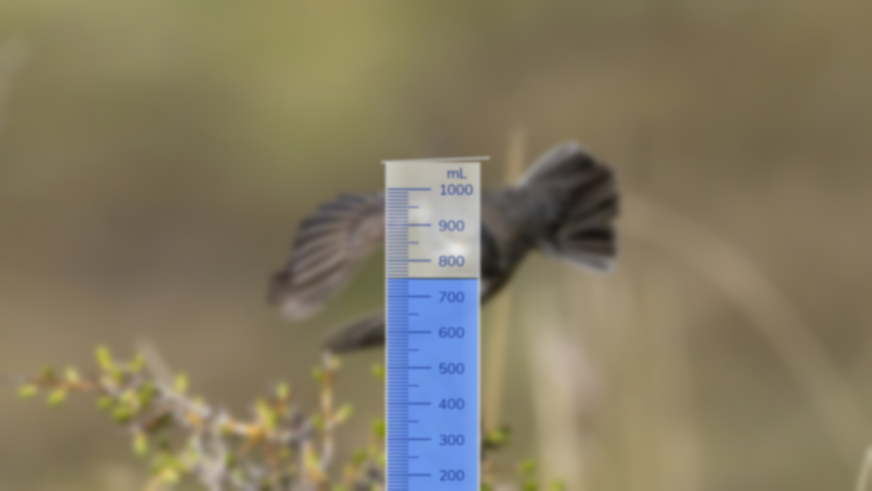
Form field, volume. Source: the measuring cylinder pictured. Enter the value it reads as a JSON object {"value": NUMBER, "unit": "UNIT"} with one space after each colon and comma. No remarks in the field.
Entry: {"value": 750, "unit": "mL"}
